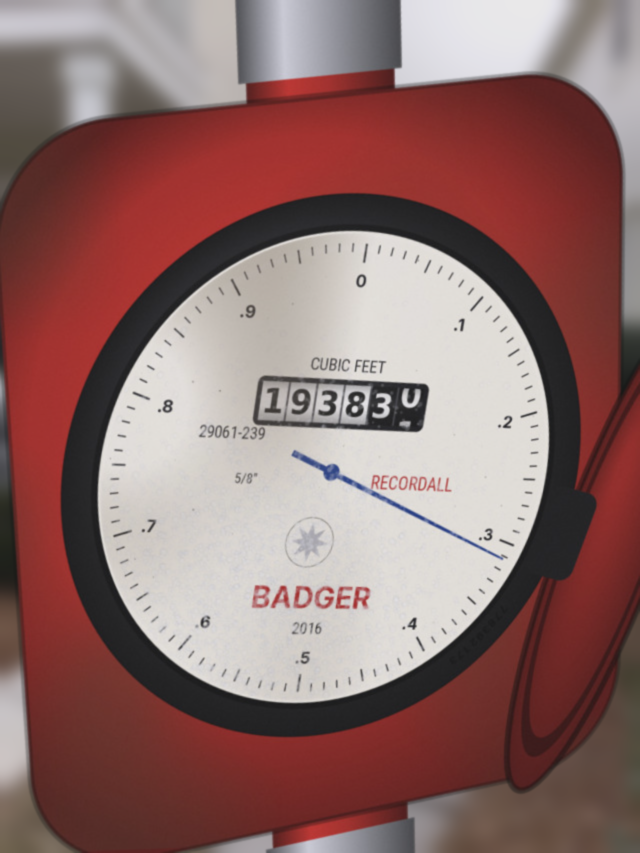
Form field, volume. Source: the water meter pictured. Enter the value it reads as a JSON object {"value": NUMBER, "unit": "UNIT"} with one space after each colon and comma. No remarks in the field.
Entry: {"value": 193830.31, "unit": "ft³"}
